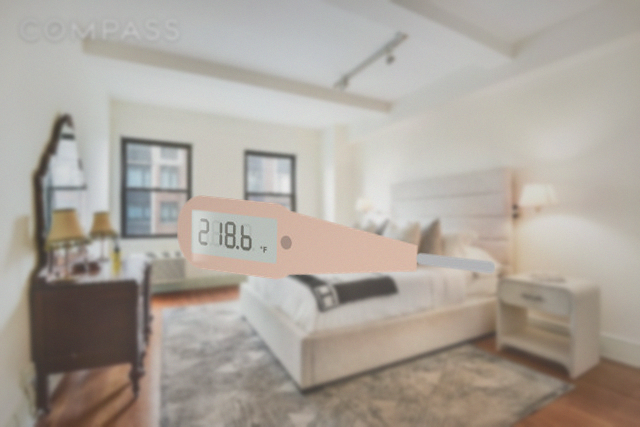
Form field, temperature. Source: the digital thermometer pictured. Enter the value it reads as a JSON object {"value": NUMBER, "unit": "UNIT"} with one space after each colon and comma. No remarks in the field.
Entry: {"value": 218.6, "unit": "°F"}
